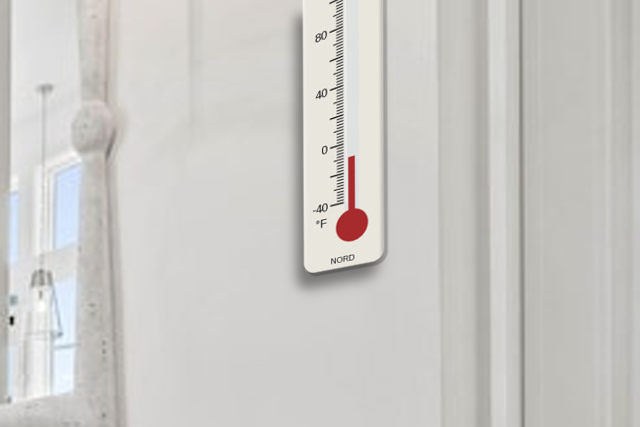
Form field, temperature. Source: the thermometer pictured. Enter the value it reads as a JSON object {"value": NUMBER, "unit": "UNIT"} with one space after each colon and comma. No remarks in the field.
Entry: {"value": -10, "unit": "°F"}
